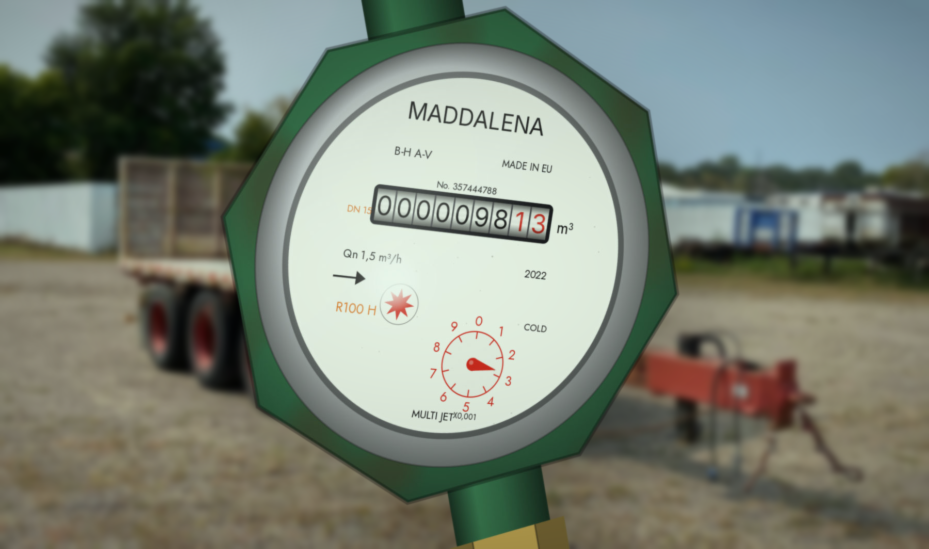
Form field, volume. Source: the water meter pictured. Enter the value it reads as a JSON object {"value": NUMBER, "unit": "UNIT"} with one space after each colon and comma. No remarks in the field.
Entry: {"value": 98.132, "unit": "m³"}
